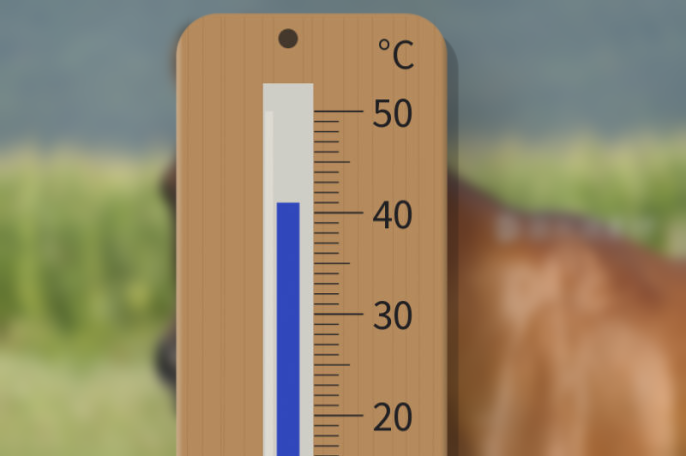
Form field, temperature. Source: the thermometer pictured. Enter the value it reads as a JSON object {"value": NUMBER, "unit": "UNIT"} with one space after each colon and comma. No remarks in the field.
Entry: {"value": 41, "unit": "°C"}
